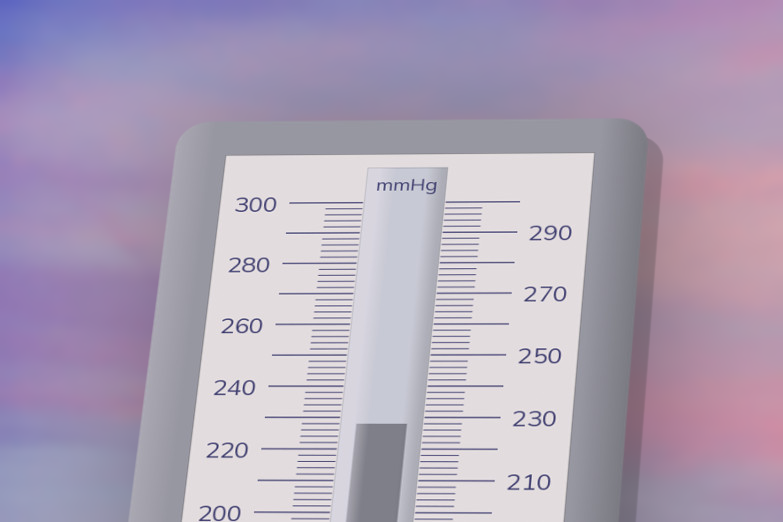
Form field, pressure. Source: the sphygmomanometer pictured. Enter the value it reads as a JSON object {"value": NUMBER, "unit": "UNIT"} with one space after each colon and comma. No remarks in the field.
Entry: {"value": 228, "unit": "mmHg"}
